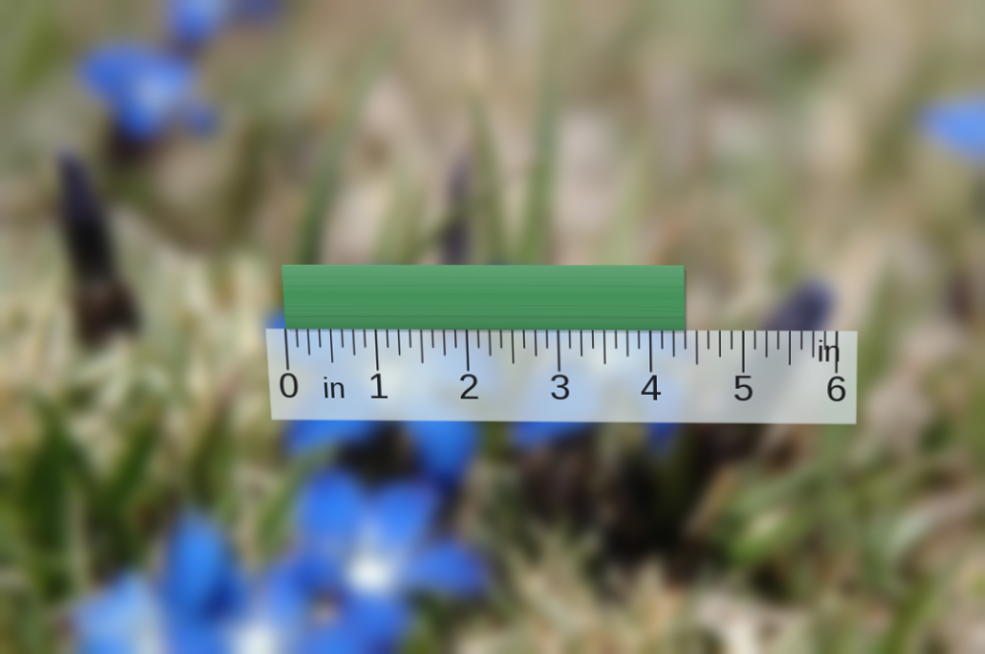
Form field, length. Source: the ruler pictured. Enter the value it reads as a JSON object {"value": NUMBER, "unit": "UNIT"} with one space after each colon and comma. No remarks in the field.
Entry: {"value": 4.375, "unit": "in"}
